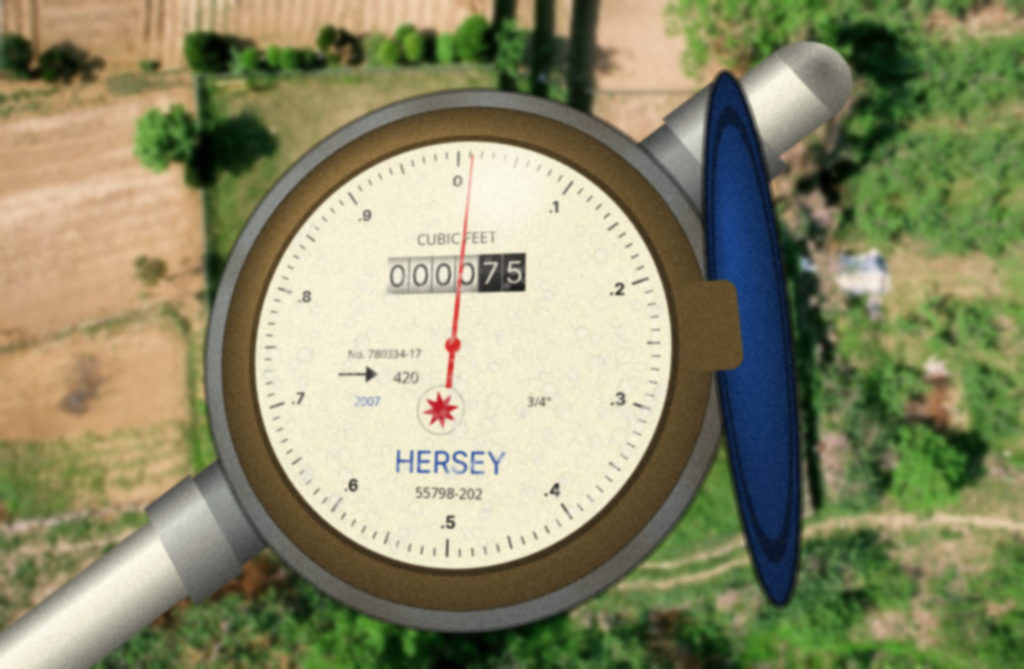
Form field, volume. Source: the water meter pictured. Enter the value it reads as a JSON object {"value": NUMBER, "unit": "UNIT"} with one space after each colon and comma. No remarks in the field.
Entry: {"value": 75.01, "unit": "ft³"}
